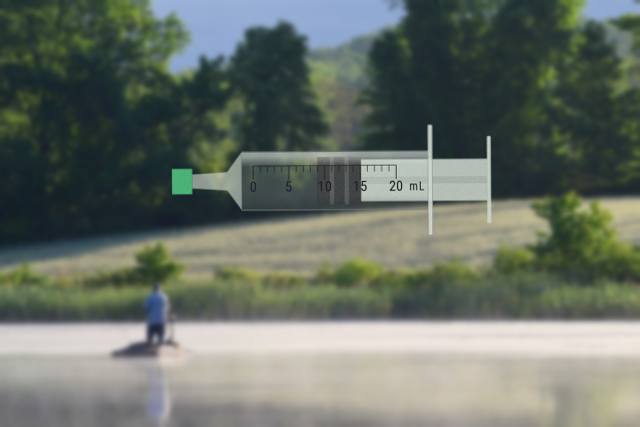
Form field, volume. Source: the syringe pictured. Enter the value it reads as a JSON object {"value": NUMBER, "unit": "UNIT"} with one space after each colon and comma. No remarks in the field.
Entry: {"value": 9, "unit": "mL"}
